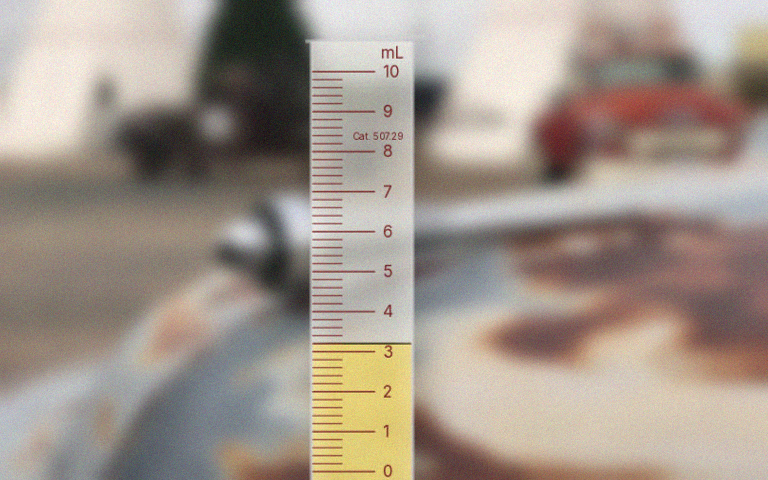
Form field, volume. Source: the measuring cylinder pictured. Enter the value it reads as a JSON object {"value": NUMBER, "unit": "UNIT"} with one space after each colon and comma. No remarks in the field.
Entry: {"value": 3.2, "unit": "mL"}
